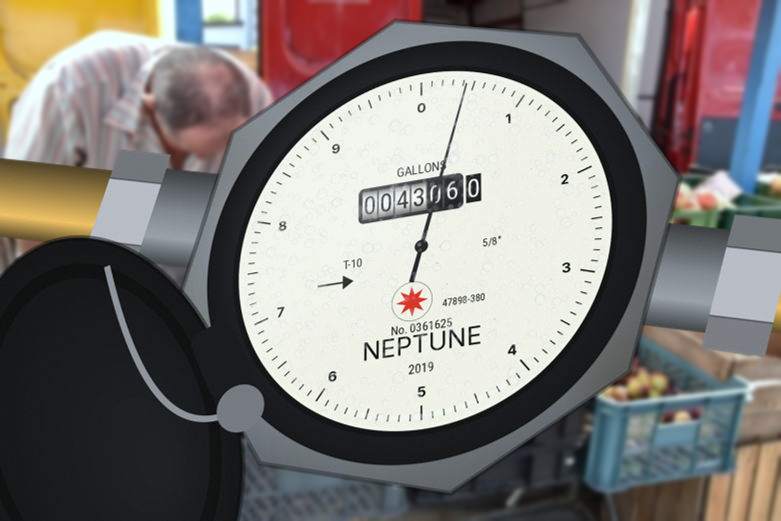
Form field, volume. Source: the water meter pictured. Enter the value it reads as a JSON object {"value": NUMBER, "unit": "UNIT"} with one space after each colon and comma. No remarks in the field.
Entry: {"value": 43060.4, "unit": "gal"}
